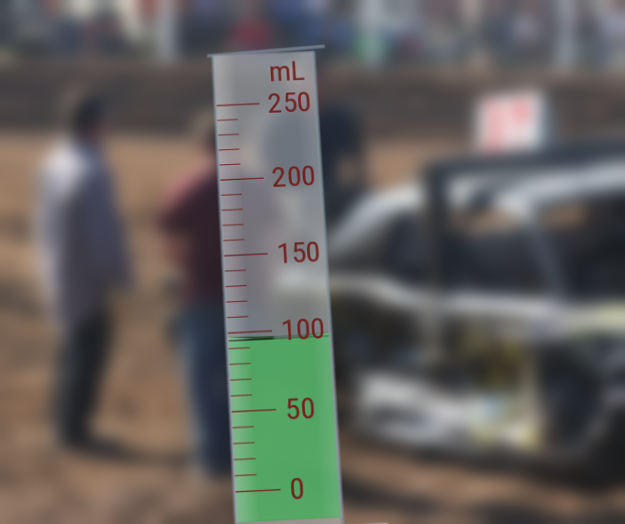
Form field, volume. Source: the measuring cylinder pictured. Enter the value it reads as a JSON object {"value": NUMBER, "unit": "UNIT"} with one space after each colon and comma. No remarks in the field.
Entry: {"value": 95, "unit": "mL"}
